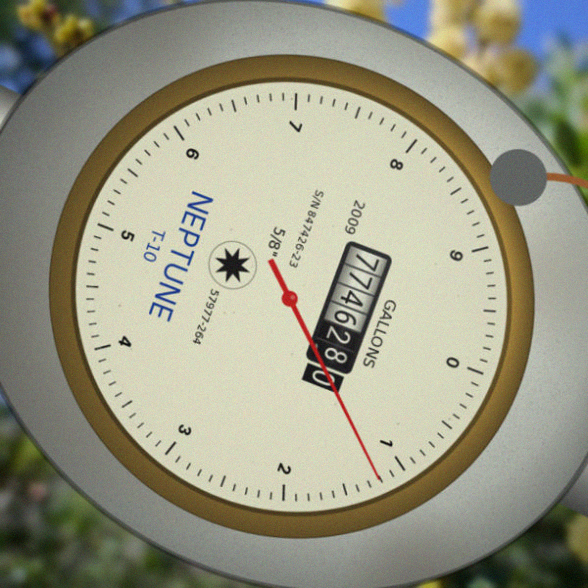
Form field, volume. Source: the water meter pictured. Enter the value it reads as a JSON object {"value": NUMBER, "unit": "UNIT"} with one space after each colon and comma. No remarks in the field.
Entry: {"value": 7746281.2, "unit": "gal"}
